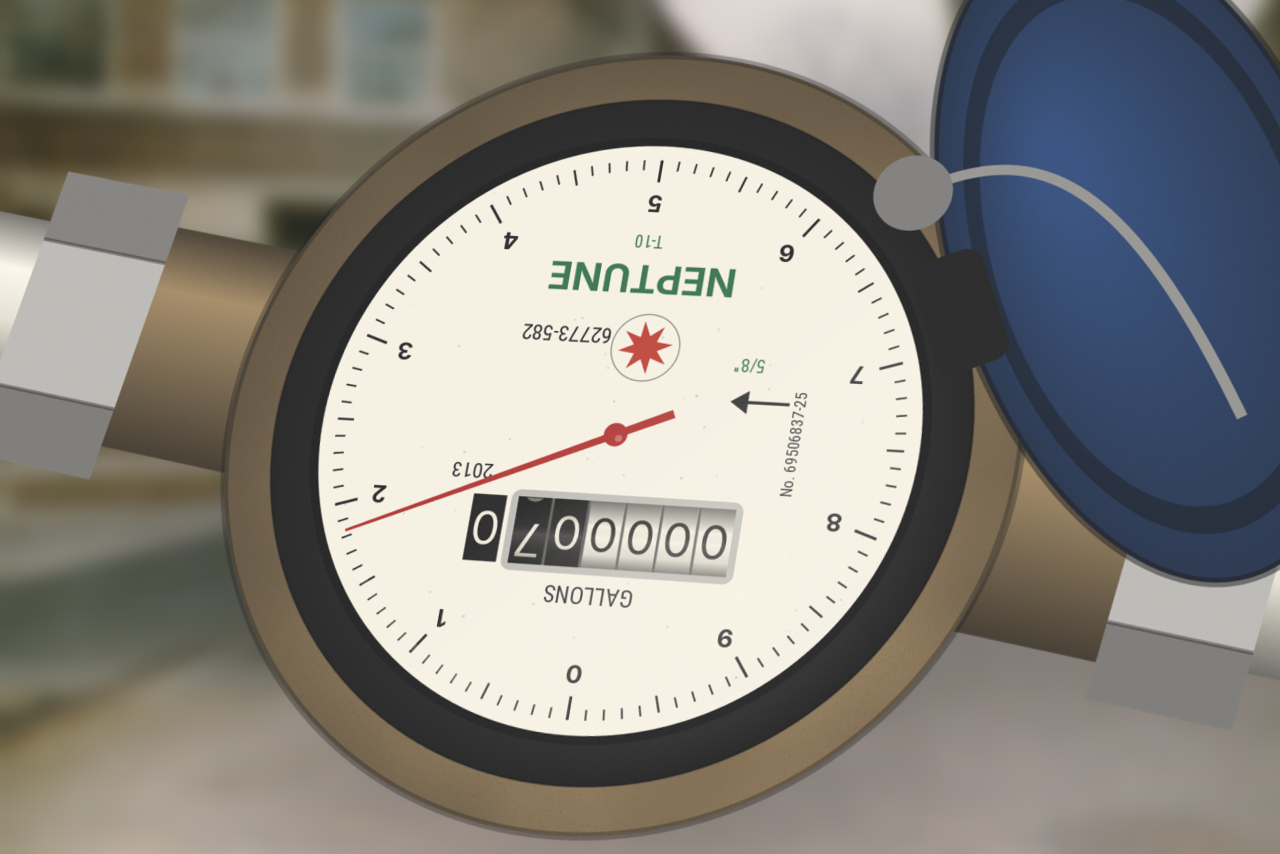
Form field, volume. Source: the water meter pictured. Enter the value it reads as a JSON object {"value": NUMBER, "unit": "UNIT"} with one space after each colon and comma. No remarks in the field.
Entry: {"value": 71.8, "unit": "gal"}
